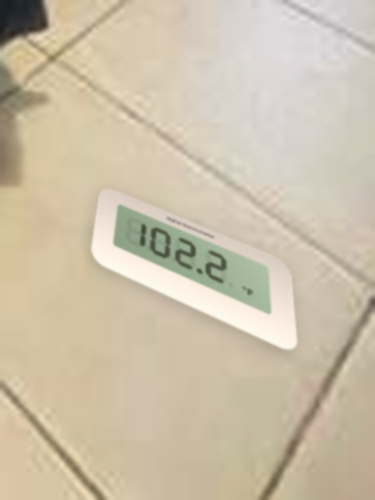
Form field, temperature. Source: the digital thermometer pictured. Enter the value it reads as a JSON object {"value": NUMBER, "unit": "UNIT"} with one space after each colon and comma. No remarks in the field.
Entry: {"value": 102.2, "unit": "°F"}
